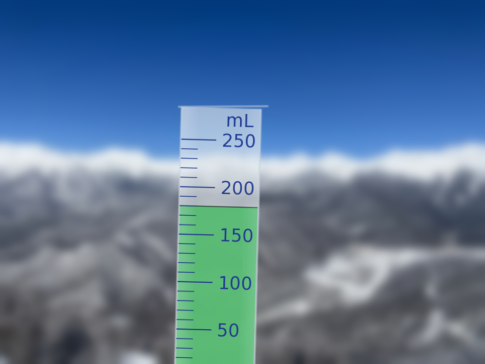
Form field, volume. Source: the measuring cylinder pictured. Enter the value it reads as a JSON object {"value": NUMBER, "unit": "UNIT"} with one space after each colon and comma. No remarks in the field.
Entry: {"value": 180, "unit": "mL"}
